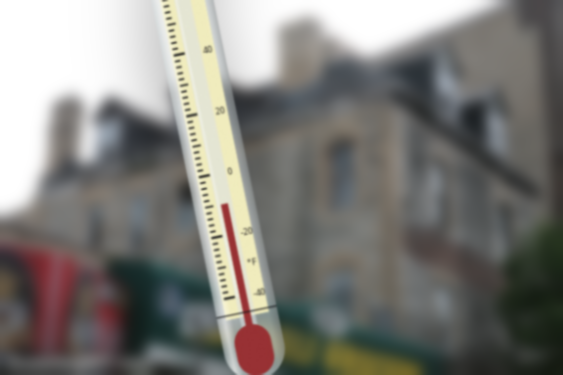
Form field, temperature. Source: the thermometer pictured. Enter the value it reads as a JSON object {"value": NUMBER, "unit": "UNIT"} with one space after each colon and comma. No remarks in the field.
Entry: {"value": -10, "unit": "°F"}
